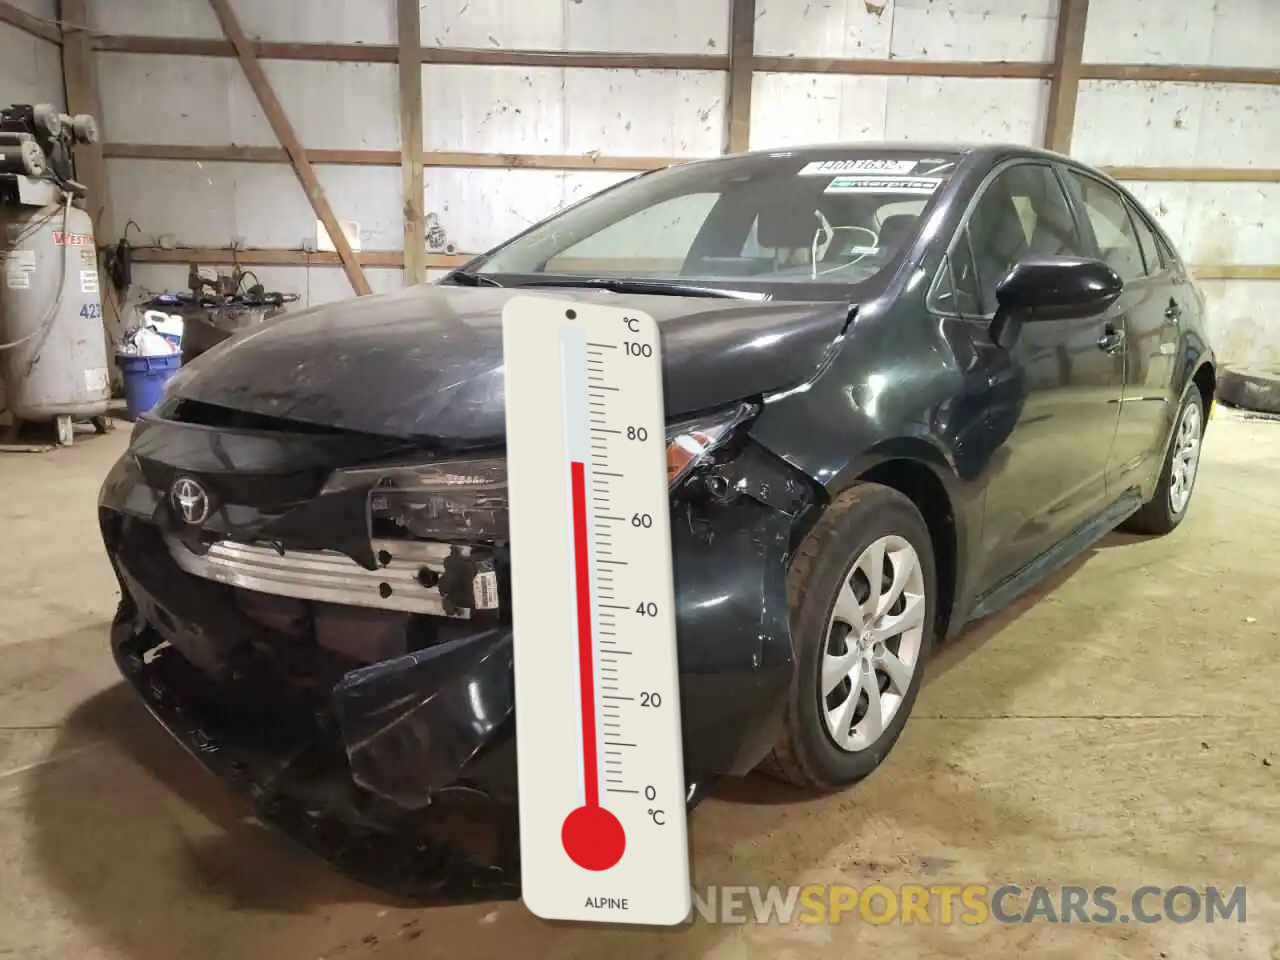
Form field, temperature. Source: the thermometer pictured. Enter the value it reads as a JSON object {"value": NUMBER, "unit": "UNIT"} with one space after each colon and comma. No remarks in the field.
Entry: {"value": 72, "unit": "°C"}
